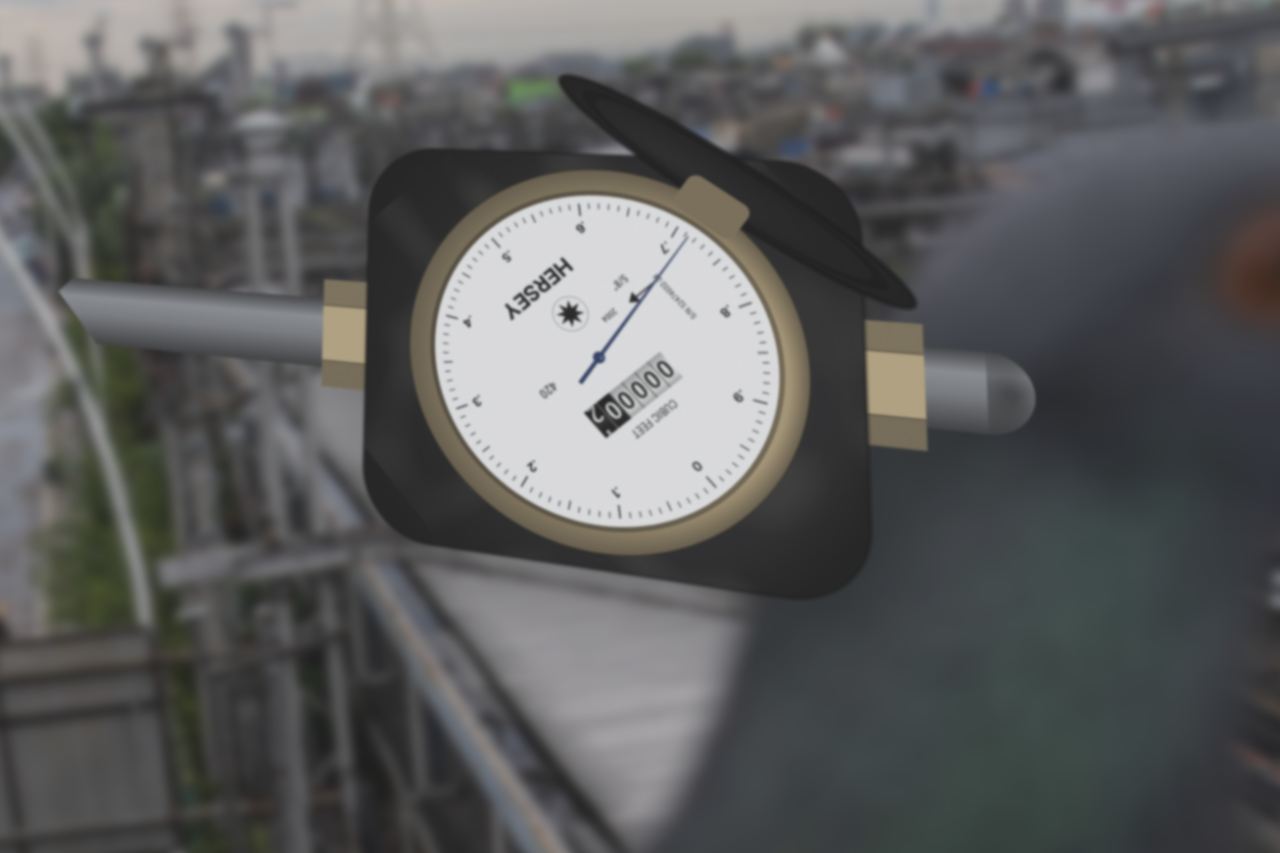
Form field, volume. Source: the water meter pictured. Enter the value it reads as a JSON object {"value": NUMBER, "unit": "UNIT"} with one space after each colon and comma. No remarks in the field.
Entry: {"value": 1.71, "unit": "ft³"}
